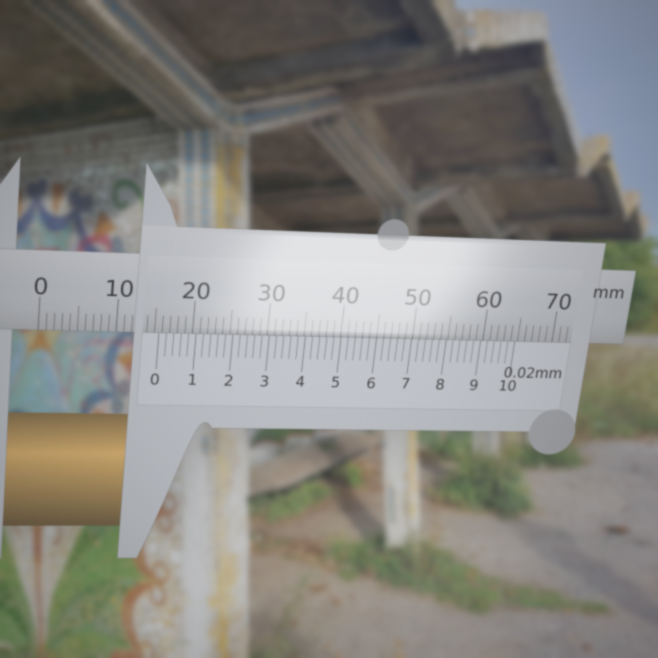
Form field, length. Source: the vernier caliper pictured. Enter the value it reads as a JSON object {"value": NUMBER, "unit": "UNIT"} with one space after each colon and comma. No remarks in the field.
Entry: {"value": 15.6, "unit": "mm"}
